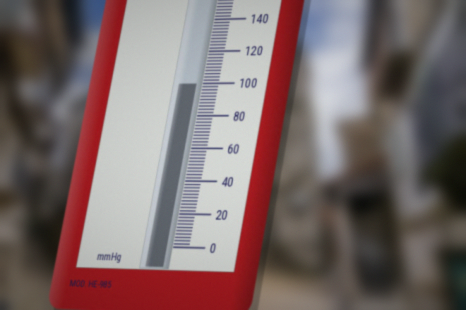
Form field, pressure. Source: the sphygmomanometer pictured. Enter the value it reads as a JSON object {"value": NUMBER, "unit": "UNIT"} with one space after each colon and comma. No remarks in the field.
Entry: {"value": 100, "unit": "mmHg"}
